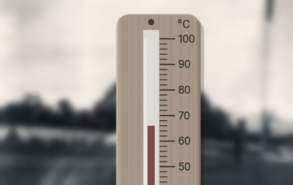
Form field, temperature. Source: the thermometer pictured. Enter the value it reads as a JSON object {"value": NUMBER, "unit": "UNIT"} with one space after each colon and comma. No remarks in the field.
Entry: {"value": 66, "unit": "°C"}
